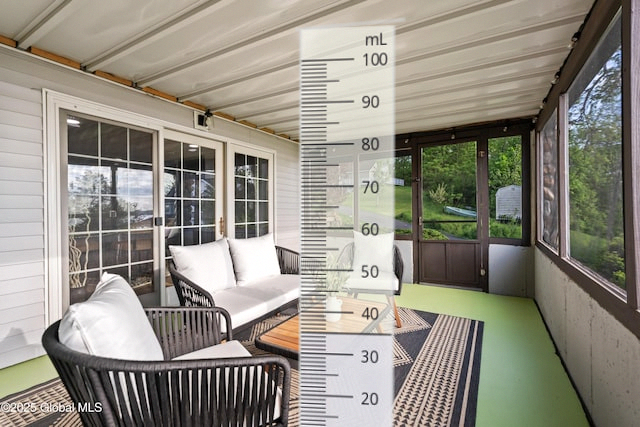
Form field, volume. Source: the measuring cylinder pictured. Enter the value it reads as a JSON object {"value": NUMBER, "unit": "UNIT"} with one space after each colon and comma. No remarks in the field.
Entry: {"value": 35, "unit": "mL"}
